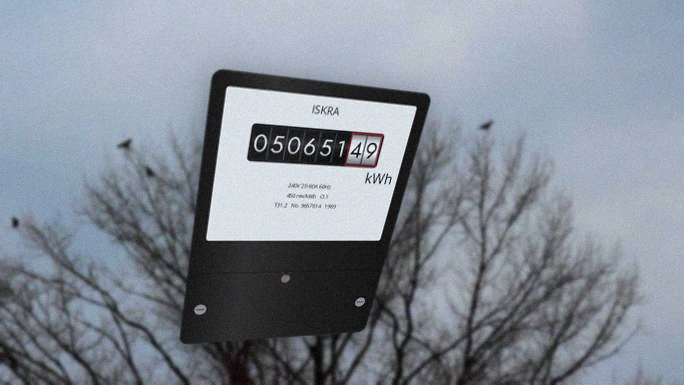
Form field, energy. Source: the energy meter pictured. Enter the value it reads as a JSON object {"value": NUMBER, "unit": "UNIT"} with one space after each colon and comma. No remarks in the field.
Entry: {"value": 50651.49, "unit": "kWh"}
